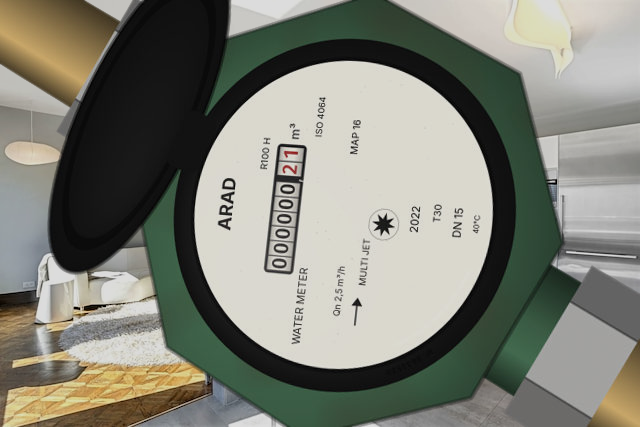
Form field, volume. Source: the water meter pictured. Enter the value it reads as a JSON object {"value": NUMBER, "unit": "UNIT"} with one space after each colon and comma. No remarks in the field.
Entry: {"value": 0.21, "unit": "m³"}
